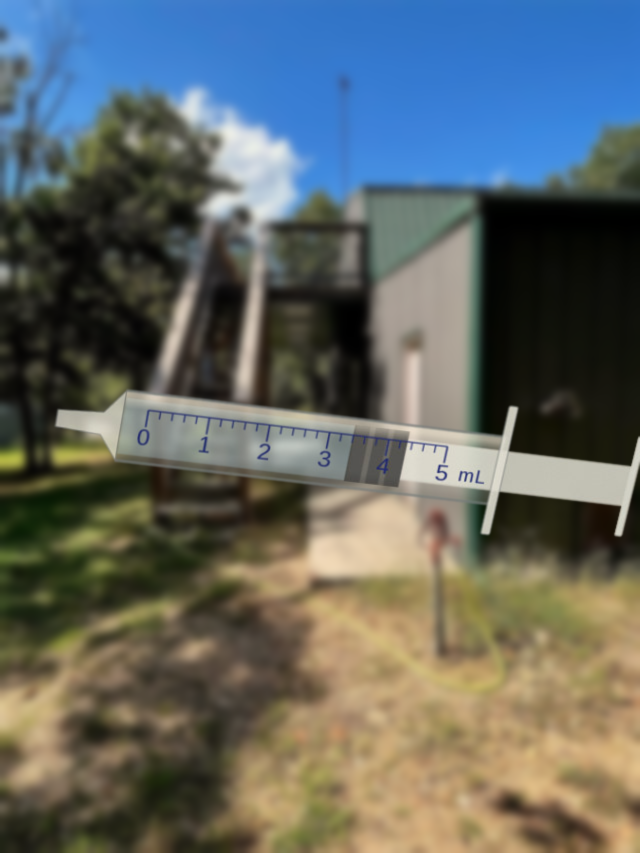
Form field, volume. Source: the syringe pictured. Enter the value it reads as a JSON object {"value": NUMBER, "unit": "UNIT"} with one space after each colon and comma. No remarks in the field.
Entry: {"value": 3.4, "unit": "mL"}
